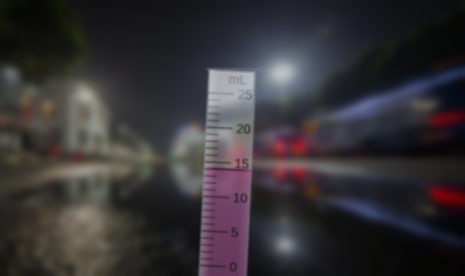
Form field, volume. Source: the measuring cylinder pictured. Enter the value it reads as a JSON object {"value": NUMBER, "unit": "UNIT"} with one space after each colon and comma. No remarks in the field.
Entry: {"value": 14, "unit": "mL"}
